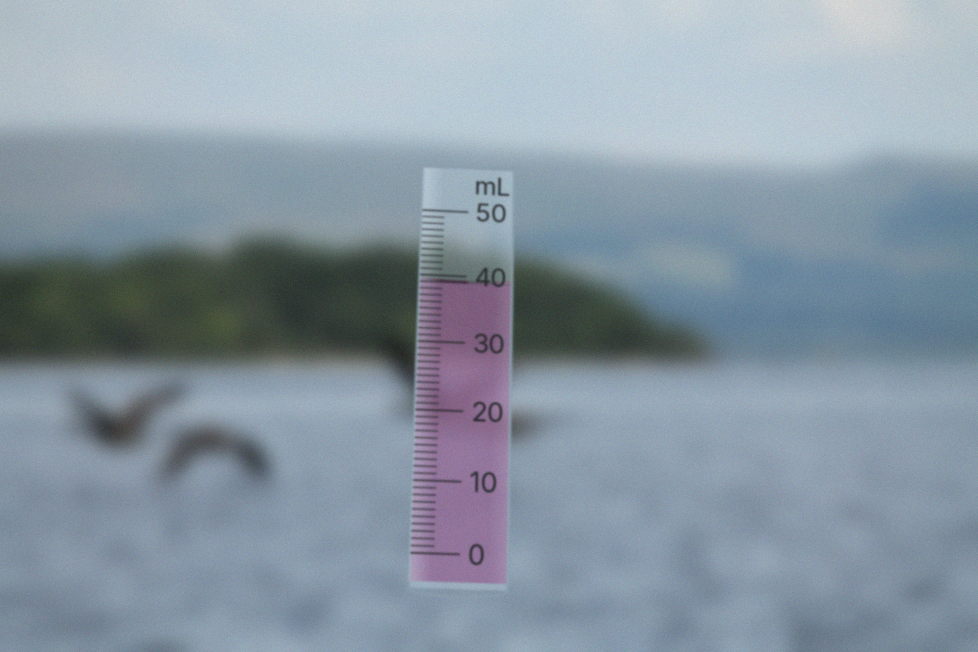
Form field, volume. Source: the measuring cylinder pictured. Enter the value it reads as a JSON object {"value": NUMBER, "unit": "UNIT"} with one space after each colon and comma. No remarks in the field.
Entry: {"value": 39, "unit": "mL"}
